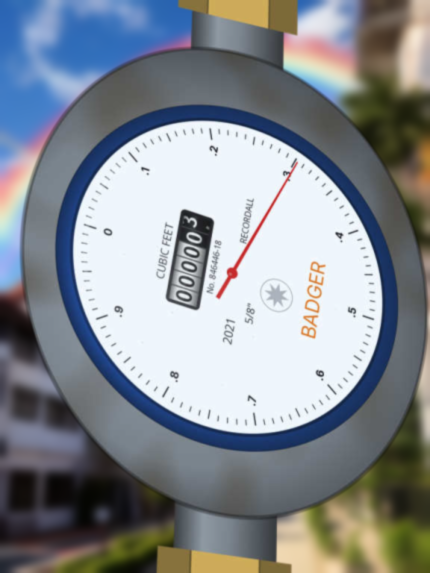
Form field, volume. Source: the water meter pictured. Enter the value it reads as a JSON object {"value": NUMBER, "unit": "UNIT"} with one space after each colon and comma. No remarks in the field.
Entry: {"value": 3.30, "unit": "ft³"}
